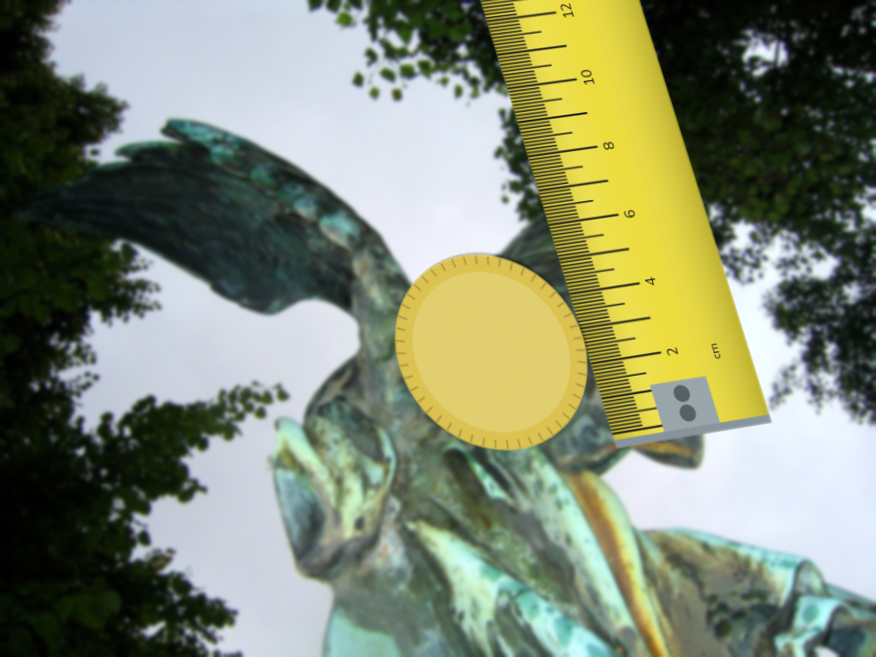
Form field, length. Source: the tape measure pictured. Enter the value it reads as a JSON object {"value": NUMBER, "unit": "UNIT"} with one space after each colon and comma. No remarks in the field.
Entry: {"value": 5.5, "unit": "cm"}
